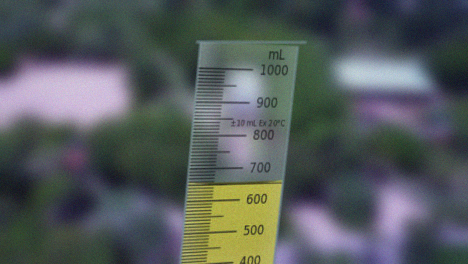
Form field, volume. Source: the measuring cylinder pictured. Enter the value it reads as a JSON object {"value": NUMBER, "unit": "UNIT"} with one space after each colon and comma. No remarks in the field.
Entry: {"value": 650, "unit": "mL"}
